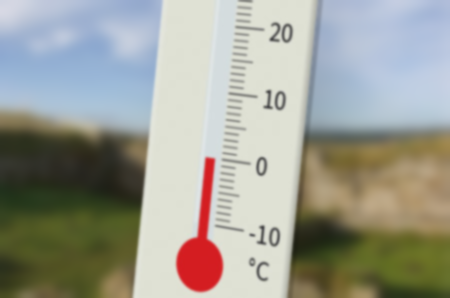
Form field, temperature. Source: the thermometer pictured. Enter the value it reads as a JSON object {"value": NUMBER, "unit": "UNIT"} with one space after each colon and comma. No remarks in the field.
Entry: {"value": 0, "unit": "°C"}
